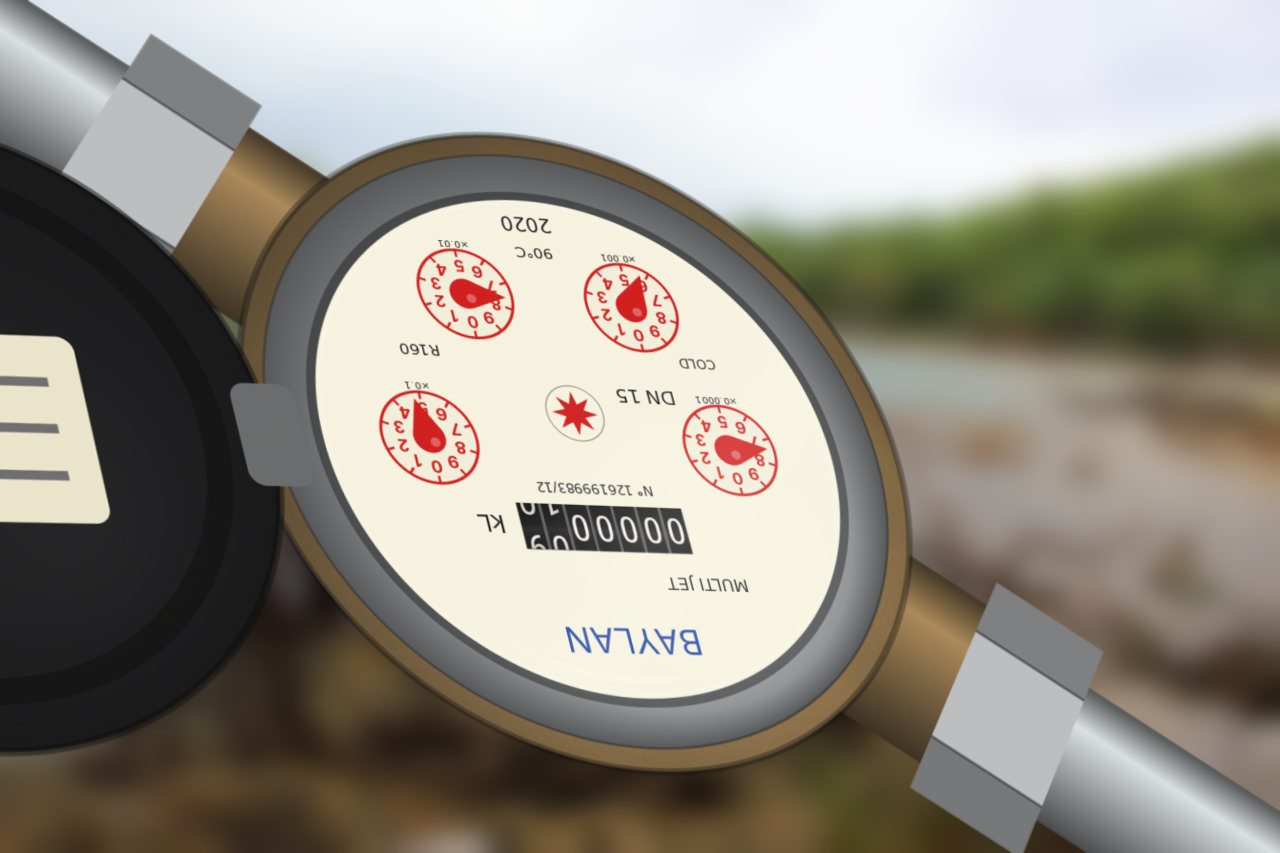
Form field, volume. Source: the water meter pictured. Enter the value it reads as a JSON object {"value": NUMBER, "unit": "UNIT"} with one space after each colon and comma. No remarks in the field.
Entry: {"value": 9.4757, "unit": "kL"}
